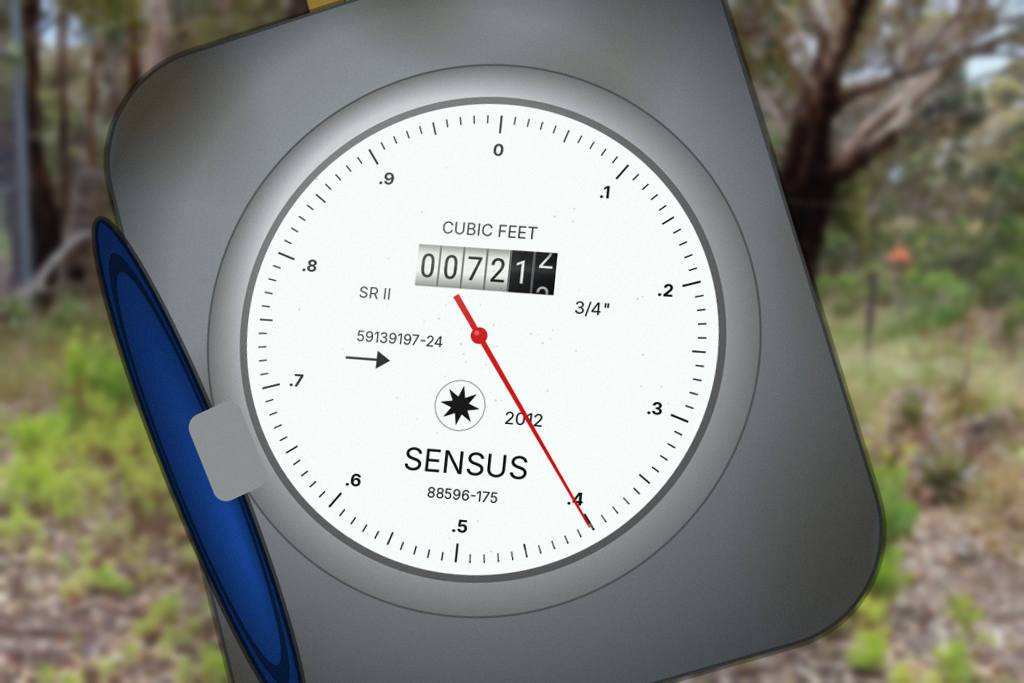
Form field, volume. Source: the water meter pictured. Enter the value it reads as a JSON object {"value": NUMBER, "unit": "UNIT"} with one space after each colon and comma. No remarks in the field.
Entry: {"value": 7212.40, "unit": "ft³"}
